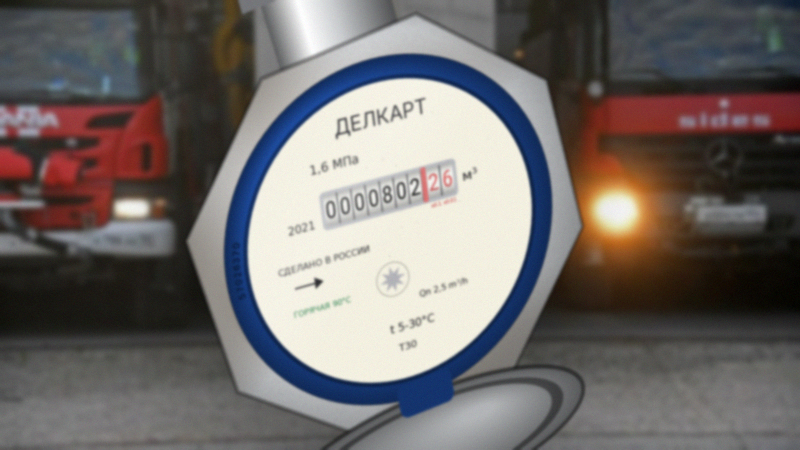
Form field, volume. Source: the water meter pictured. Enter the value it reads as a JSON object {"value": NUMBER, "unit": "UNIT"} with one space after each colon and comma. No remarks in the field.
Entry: {"value": 802.26, "unit": "m³"}
